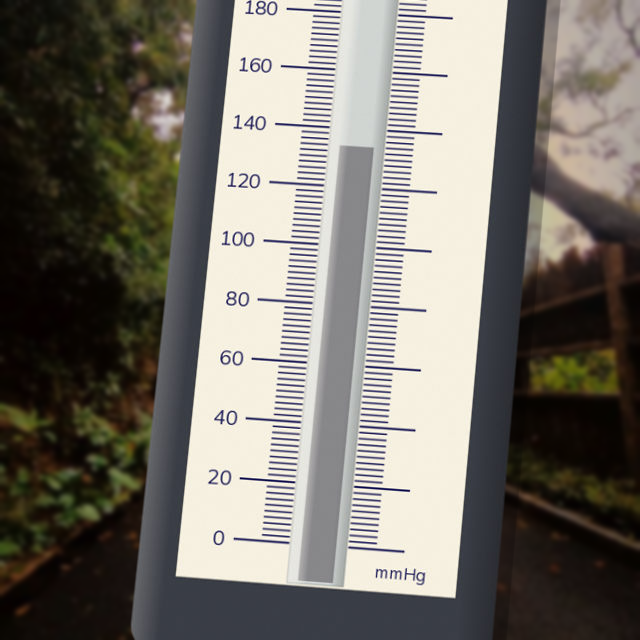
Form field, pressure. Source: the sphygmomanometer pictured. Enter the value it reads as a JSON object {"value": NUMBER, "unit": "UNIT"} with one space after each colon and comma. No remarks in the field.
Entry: {"value": 134, "unit": "mmHg"}
